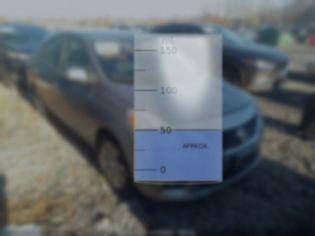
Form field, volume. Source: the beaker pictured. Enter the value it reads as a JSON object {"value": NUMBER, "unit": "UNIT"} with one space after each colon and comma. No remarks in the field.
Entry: {"value": 50, "unit": "mL"}
